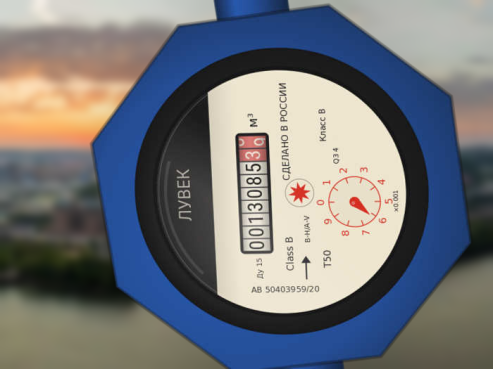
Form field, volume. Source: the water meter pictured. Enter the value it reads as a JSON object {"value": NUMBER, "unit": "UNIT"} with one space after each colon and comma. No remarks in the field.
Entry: {"value": 13085.386, "unit": "m³"}
